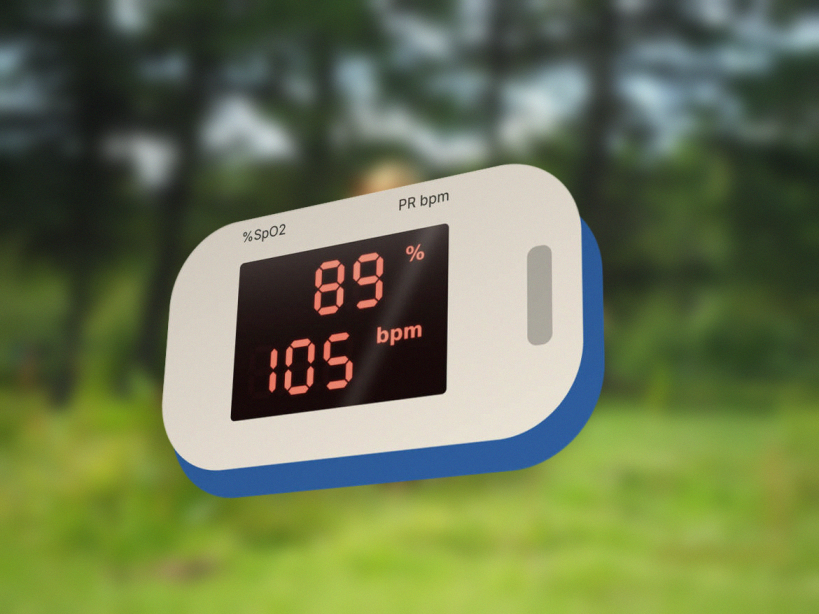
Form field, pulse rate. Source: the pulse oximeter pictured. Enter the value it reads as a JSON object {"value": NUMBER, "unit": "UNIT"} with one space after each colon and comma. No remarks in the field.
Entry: {"value": 105, "unit": "bpm"}
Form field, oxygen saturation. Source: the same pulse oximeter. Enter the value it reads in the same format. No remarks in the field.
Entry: {"value": 89, "unit": "%"}
